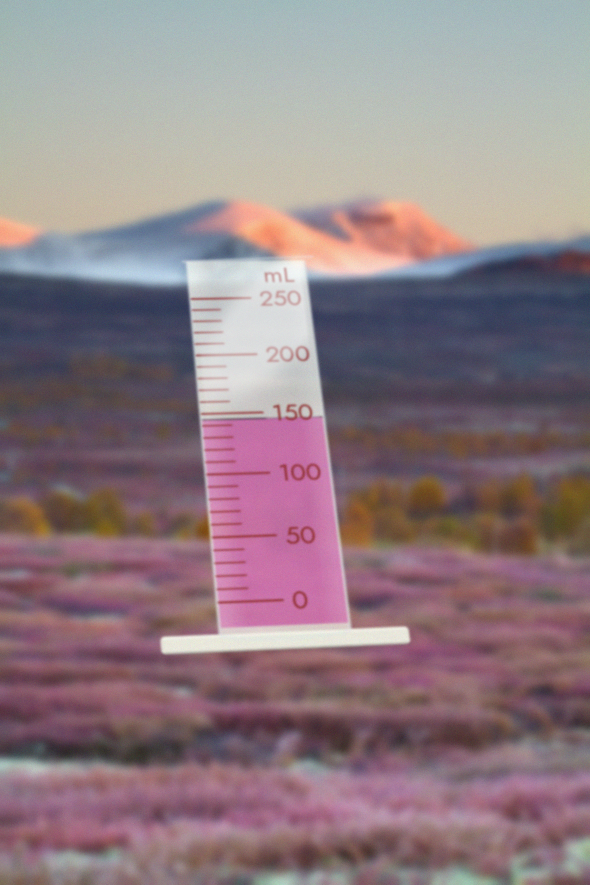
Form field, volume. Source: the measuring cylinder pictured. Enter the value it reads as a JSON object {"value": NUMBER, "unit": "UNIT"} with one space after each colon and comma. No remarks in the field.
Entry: {"value": 145, "unit": "mL"}
